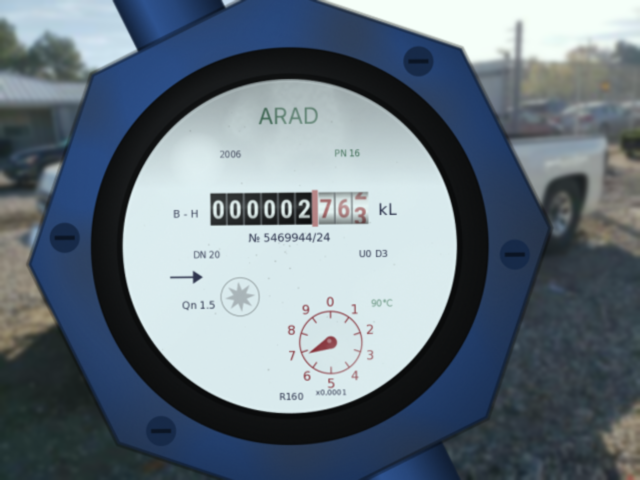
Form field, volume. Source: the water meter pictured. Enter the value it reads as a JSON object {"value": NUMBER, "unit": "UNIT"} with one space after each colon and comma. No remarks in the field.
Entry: {"value": 2.7626, "unit": "kL"}
